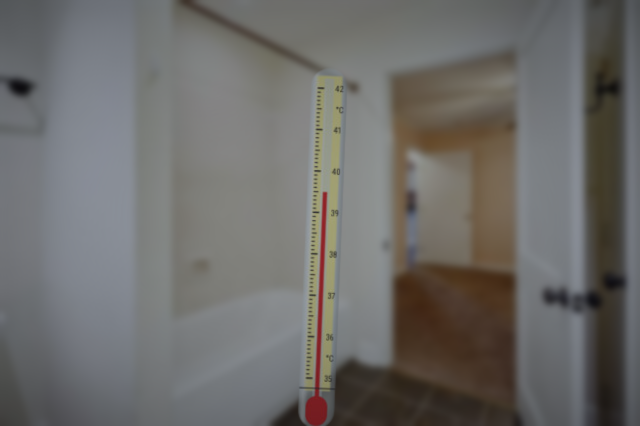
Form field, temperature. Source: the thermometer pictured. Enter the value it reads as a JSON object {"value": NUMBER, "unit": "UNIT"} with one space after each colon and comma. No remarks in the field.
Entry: {"value": 39.5, "unit": "°C"}
